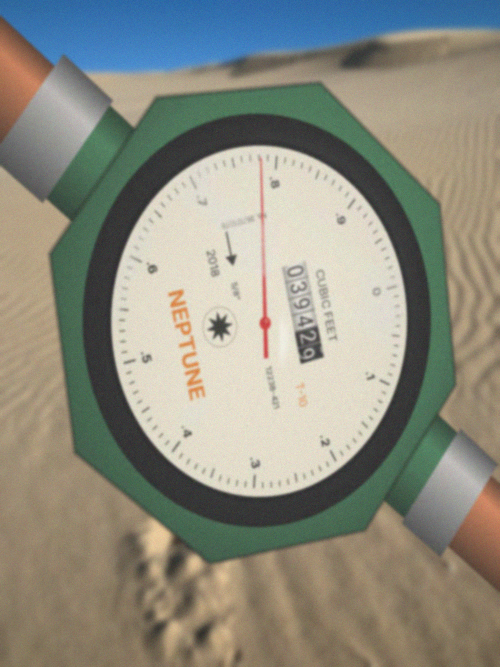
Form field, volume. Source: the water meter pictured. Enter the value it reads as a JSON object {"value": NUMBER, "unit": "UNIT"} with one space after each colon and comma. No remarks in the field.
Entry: {"value": 39428.78, "unit": "ft³"}
